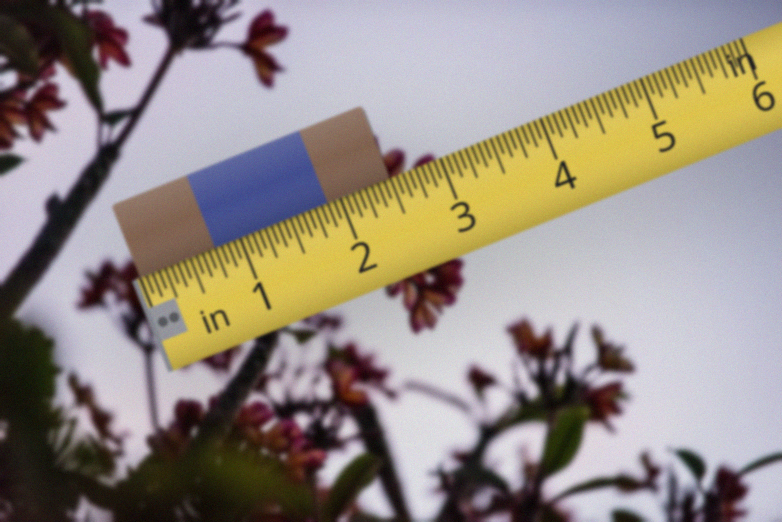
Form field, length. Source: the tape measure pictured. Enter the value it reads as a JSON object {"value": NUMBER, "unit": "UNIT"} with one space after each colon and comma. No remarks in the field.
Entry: {"value": 2.5, "unit": "in"}
